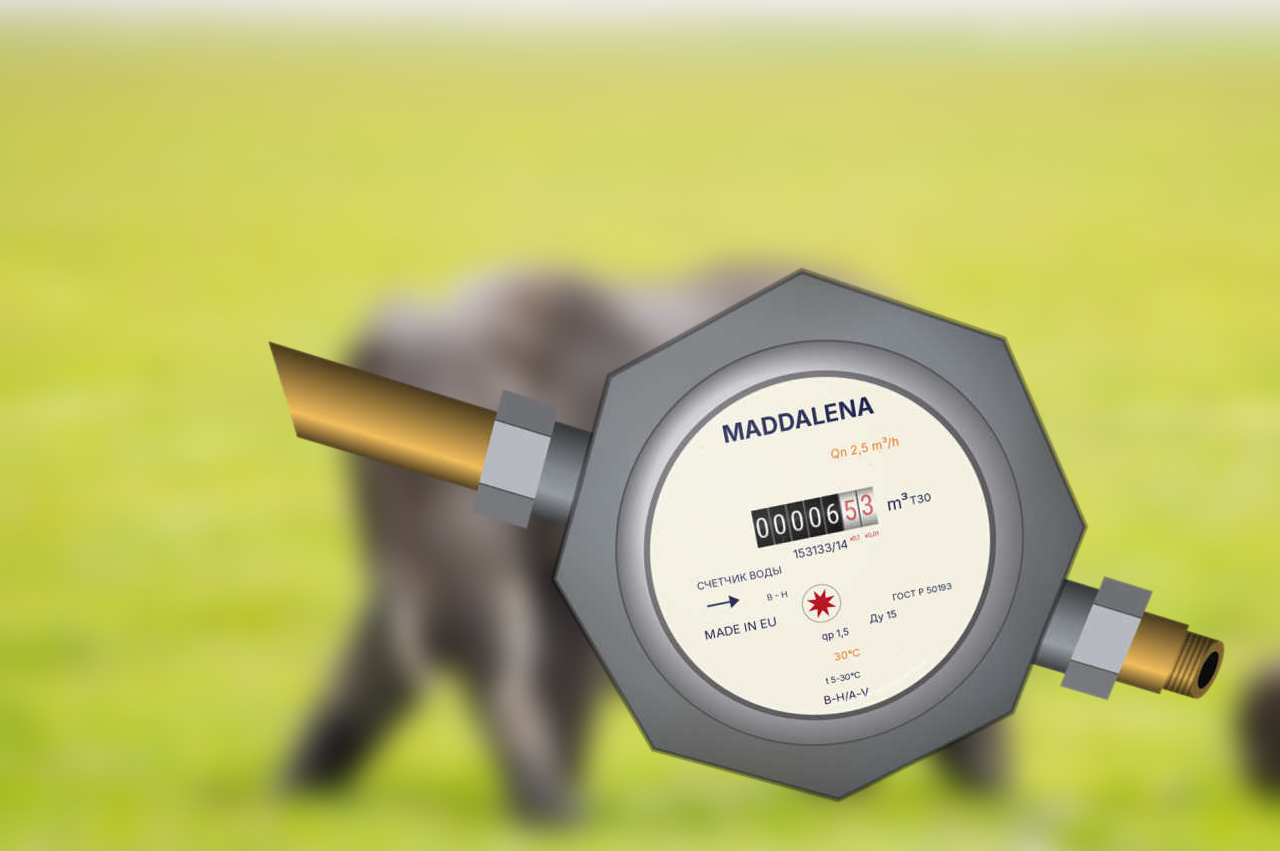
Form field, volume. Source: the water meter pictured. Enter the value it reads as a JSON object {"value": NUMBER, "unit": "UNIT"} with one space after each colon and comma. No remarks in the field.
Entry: {"value": 6.53, "unit": "m³"}
